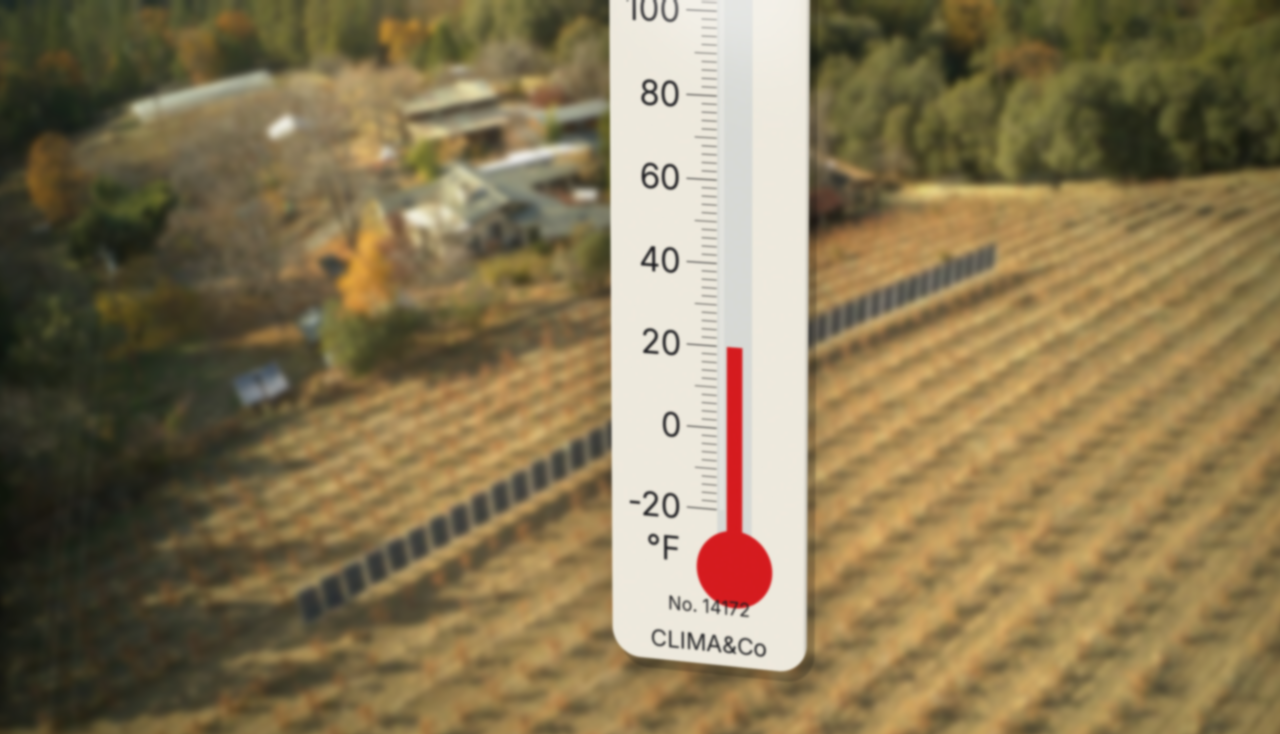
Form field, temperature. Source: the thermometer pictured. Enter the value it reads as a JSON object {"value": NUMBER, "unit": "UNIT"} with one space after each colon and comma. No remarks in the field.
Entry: {"value": 20, "unit": "°F"}
